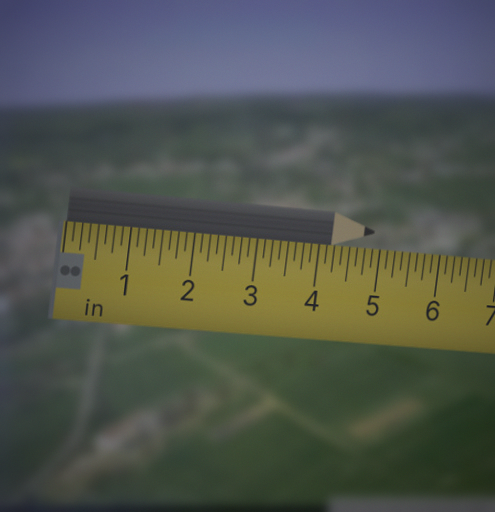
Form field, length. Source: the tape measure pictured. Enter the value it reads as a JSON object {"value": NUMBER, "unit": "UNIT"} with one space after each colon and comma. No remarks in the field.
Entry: {"value": 4.875, "unit": "in"}
